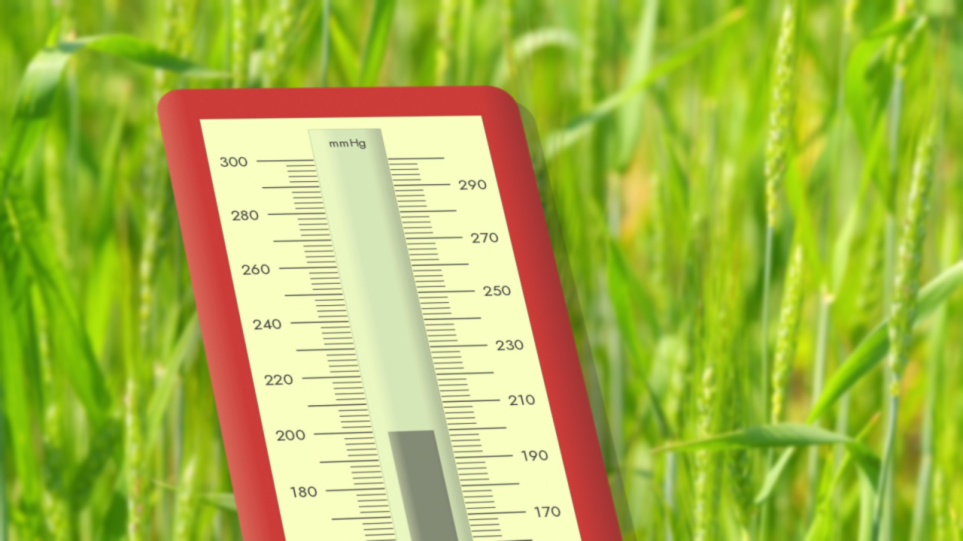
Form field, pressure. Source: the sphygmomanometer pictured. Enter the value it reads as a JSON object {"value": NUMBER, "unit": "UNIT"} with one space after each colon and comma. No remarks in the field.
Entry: {"value": 200, "unit": "mmHg"}
